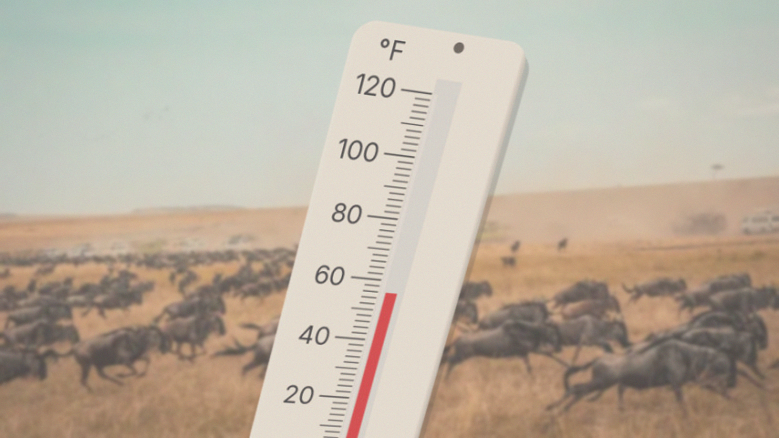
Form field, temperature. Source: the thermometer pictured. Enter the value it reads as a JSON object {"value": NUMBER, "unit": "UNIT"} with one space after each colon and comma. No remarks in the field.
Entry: {"value": 56, "unit": "°F"}
